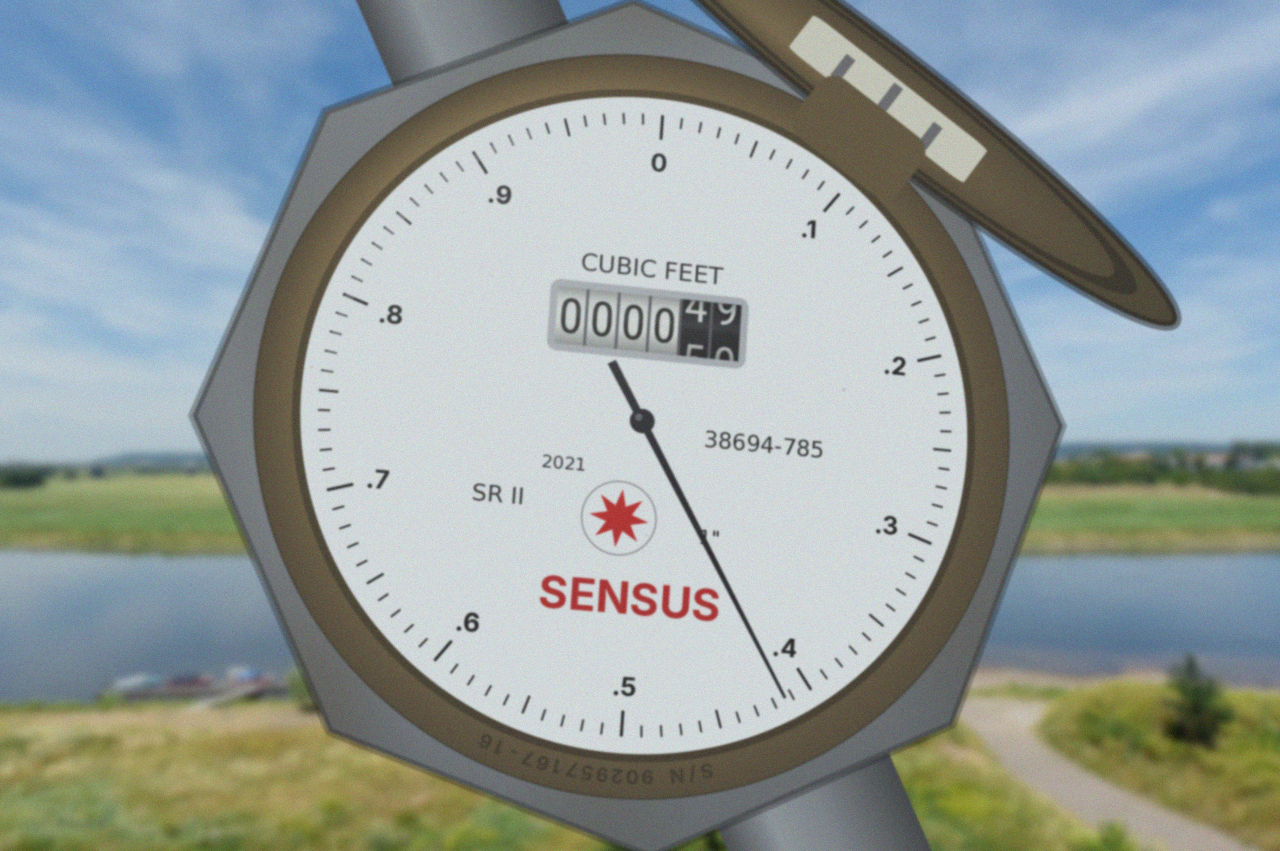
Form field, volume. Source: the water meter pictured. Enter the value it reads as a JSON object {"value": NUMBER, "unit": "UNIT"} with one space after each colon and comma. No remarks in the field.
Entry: {"value": 49.41, "unit": "ft³"}
